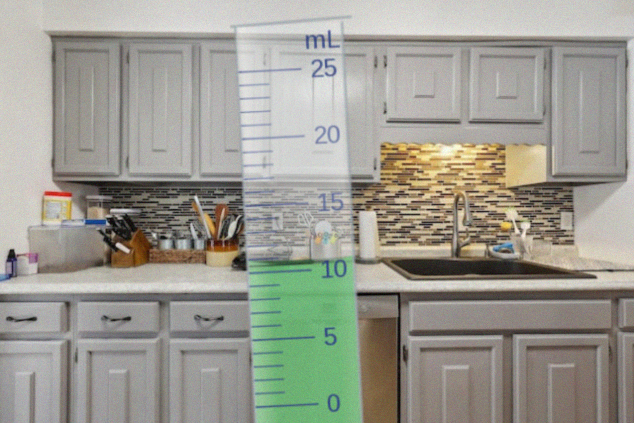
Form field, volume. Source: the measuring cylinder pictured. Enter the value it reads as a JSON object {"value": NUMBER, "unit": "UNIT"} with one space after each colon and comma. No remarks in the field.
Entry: {"value": 10.5, "unit": "mL"}
